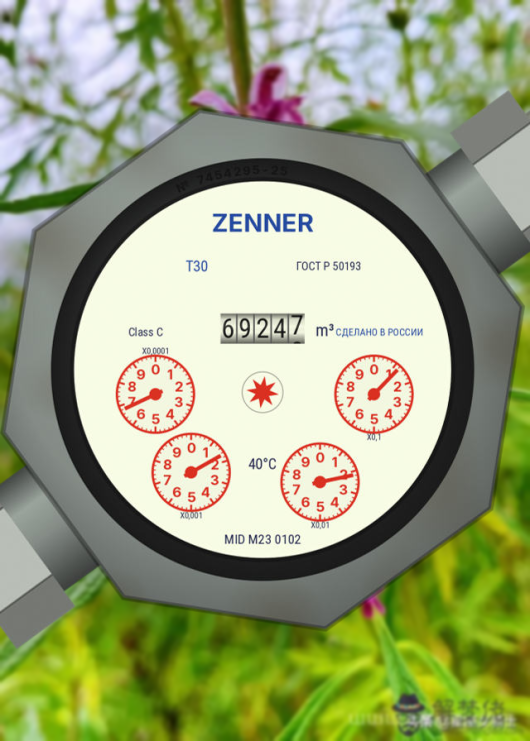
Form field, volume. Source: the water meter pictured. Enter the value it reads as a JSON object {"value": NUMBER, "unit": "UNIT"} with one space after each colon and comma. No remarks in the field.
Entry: {"value": 69247.1216, "unit": "m³"}
